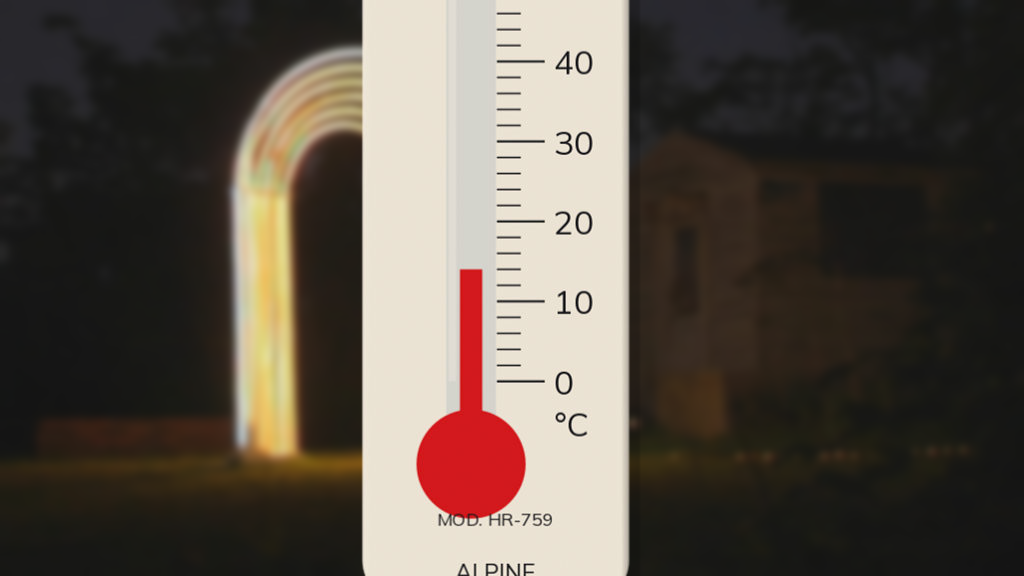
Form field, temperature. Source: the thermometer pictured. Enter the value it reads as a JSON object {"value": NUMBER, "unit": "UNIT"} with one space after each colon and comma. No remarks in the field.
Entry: {"value": 14, "unit": "°C"}
